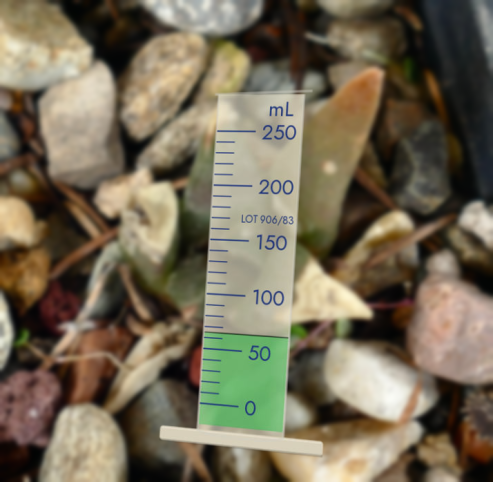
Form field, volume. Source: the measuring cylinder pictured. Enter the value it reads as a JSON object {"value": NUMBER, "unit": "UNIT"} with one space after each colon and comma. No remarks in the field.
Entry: {"value": 65, "unit": "mL"}
